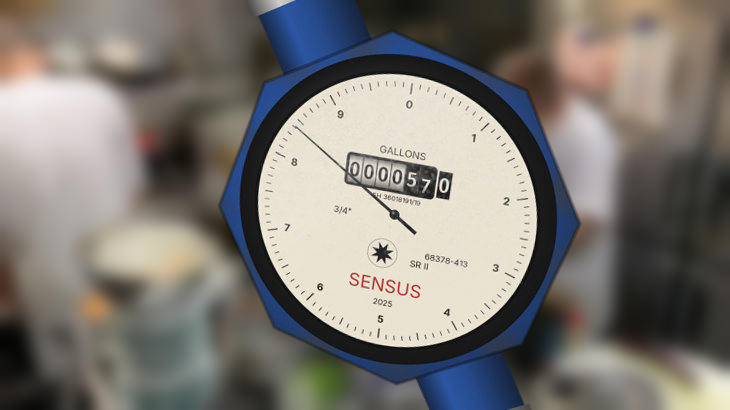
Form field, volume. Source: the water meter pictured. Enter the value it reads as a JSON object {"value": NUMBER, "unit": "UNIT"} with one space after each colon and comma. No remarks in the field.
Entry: {"value": 568.4, "unit": "gal"}
